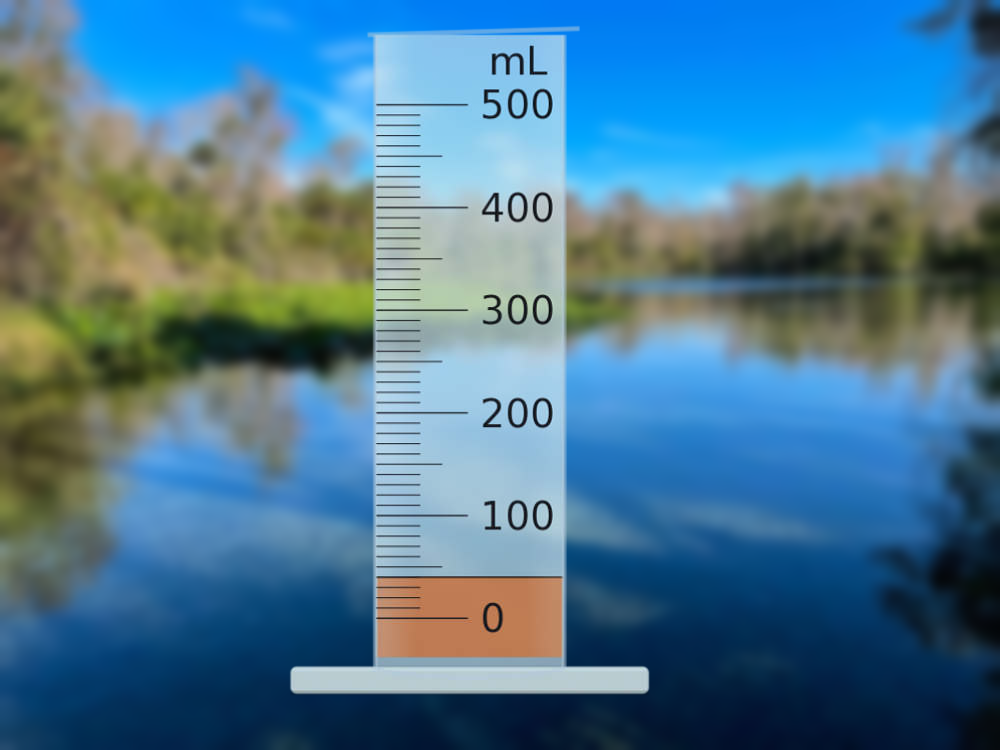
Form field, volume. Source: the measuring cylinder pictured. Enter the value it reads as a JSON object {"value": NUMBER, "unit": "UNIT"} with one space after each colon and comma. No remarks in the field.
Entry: {"value": 40, "unit": "mL"}
